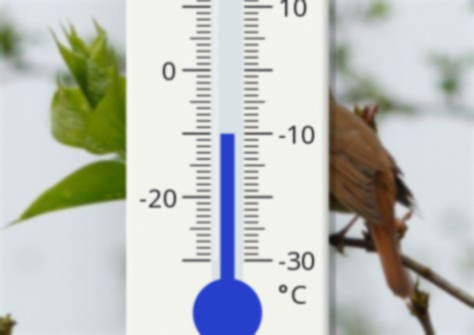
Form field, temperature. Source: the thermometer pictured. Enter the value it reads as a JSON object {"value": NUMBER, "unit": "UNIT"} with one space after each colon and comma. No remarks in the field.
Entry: {"value": -10, "unit": "°C"}
